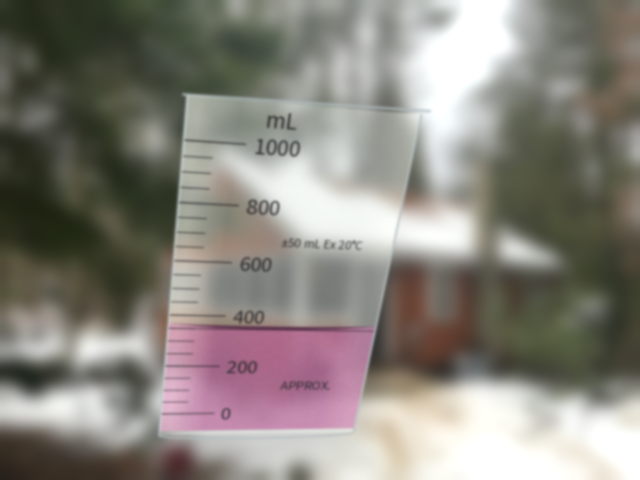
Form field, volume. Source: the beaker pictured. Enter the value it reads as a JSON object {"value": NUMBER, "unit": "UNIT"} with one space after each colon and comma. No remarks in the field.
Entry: {"value": 350, "unit": "mL"}
